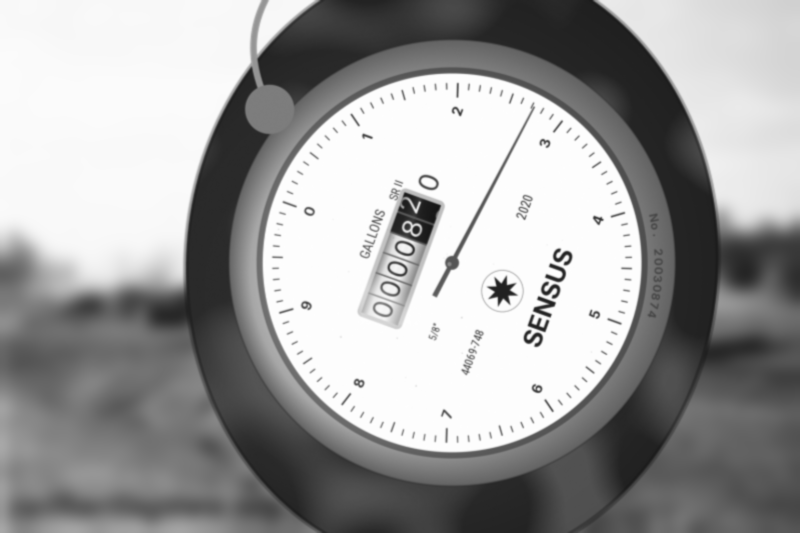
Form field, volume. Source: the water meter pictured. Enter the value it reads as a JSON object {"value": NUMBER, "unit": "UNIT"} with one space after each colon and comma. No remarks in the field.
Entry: {"value": 822.7, "unit": "gal"}
